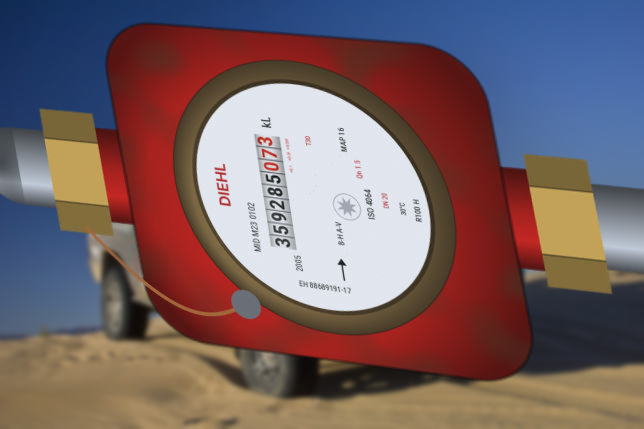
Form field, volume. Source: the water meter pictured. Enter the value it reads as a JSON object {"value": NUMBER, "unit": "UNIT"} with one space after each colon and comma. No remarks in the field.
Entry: {"value": 359285.073, "unit": "kL"}
